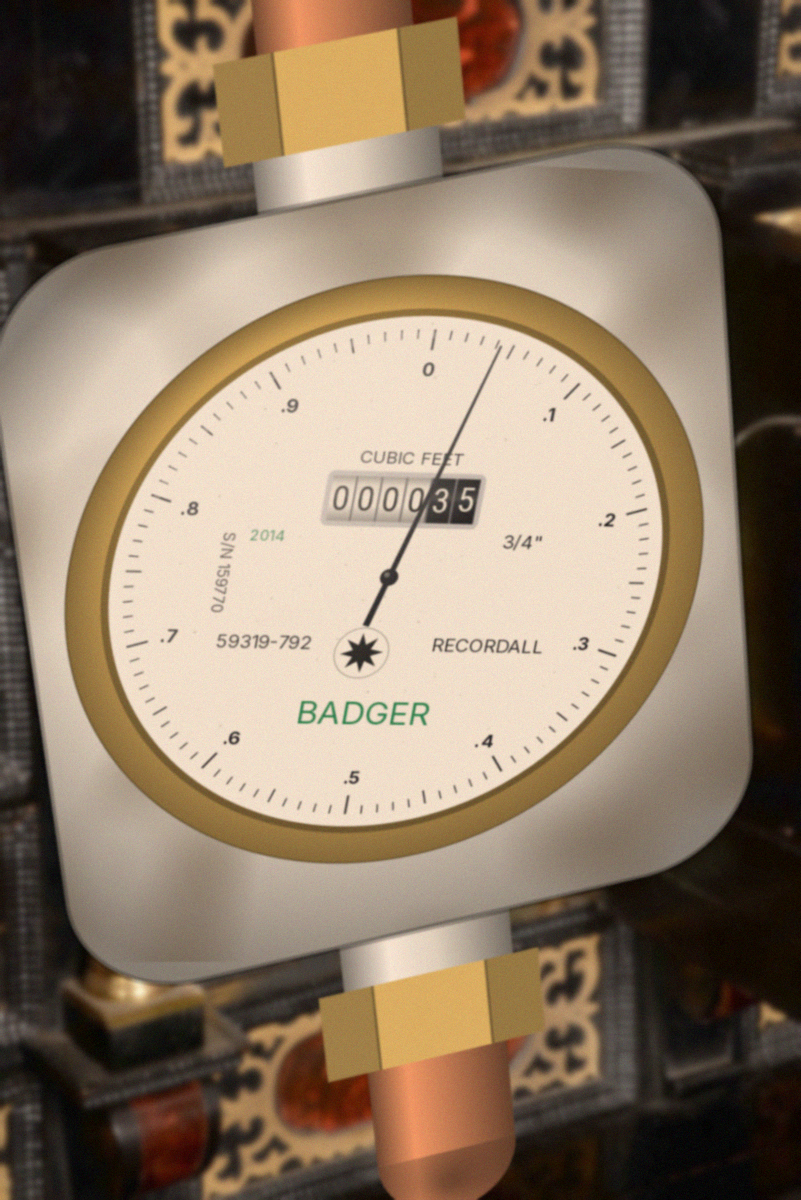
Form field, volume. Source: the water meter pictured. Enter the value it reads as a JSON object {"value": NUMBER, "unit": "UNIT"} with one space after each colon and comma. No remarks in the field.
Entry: {"value": 35.04, "unit": "ft³"}
